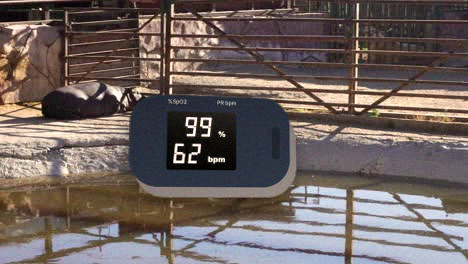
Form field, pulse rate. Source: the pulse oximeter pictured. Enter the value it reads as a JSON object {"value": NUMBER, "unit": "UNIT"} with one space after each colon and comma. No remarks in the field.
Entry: {"value": 62, "unit": "bpm"}
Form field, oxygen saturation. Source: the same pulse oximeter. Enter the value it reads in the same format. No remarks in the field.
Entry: {"value": 99, "unit": "%"}
